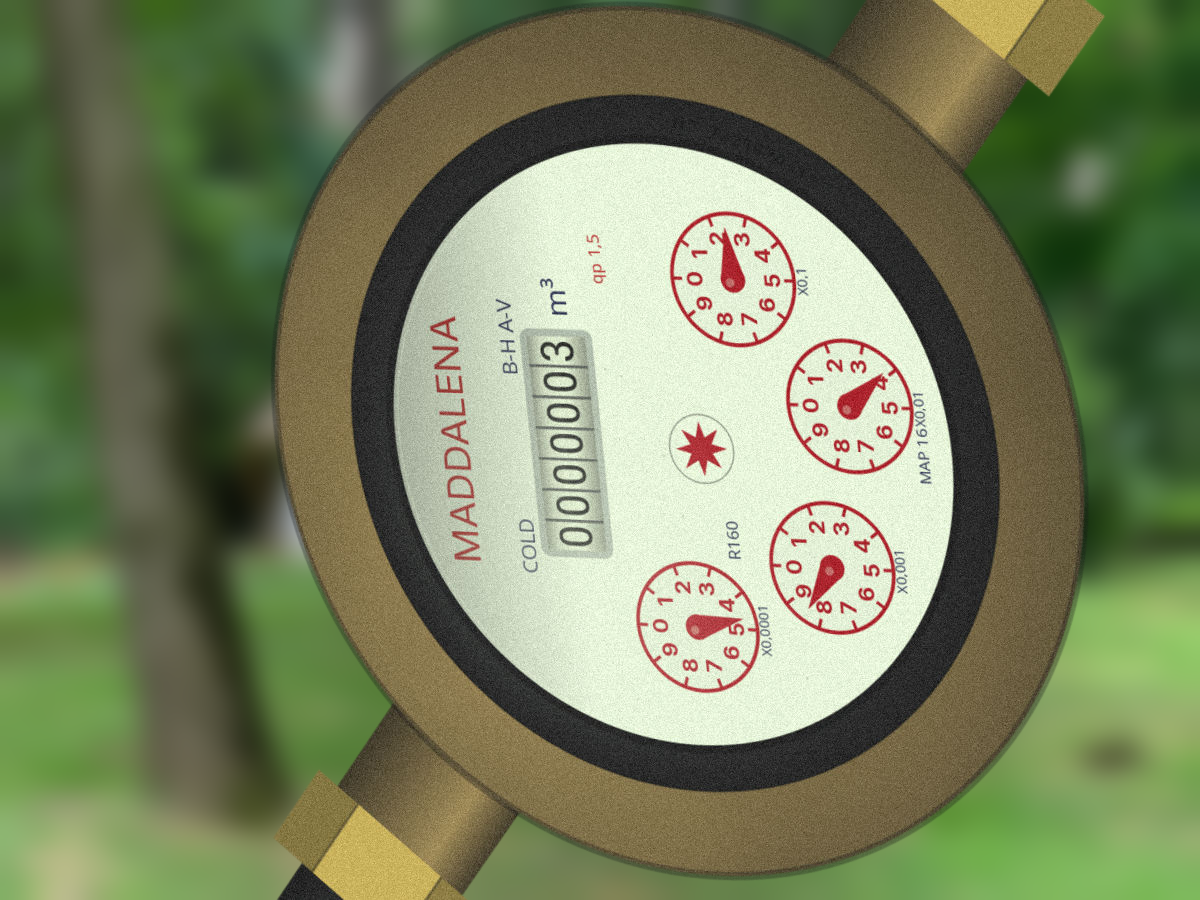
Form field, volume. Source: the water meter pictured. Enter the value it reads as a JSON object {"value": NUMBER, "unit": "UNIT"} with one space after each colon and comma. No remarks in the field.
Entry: {"value": 3.2384, "unit": "m³"}
